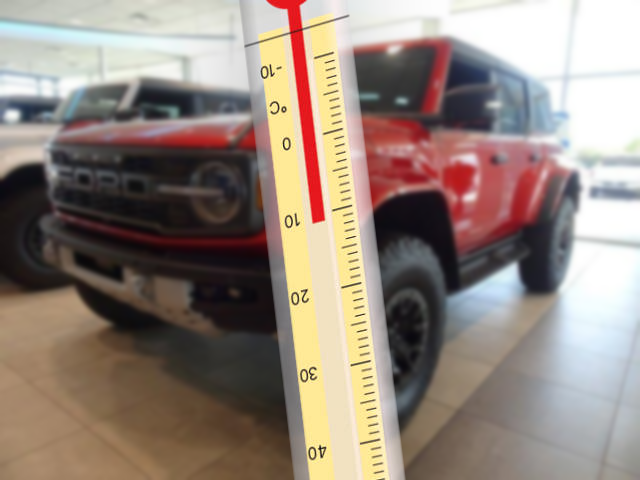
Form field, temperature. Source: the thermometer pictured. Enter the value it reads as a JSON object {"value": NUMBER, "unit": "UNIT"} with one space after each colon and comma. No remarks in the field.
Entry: {"value": 11, "unit": "°C"}
